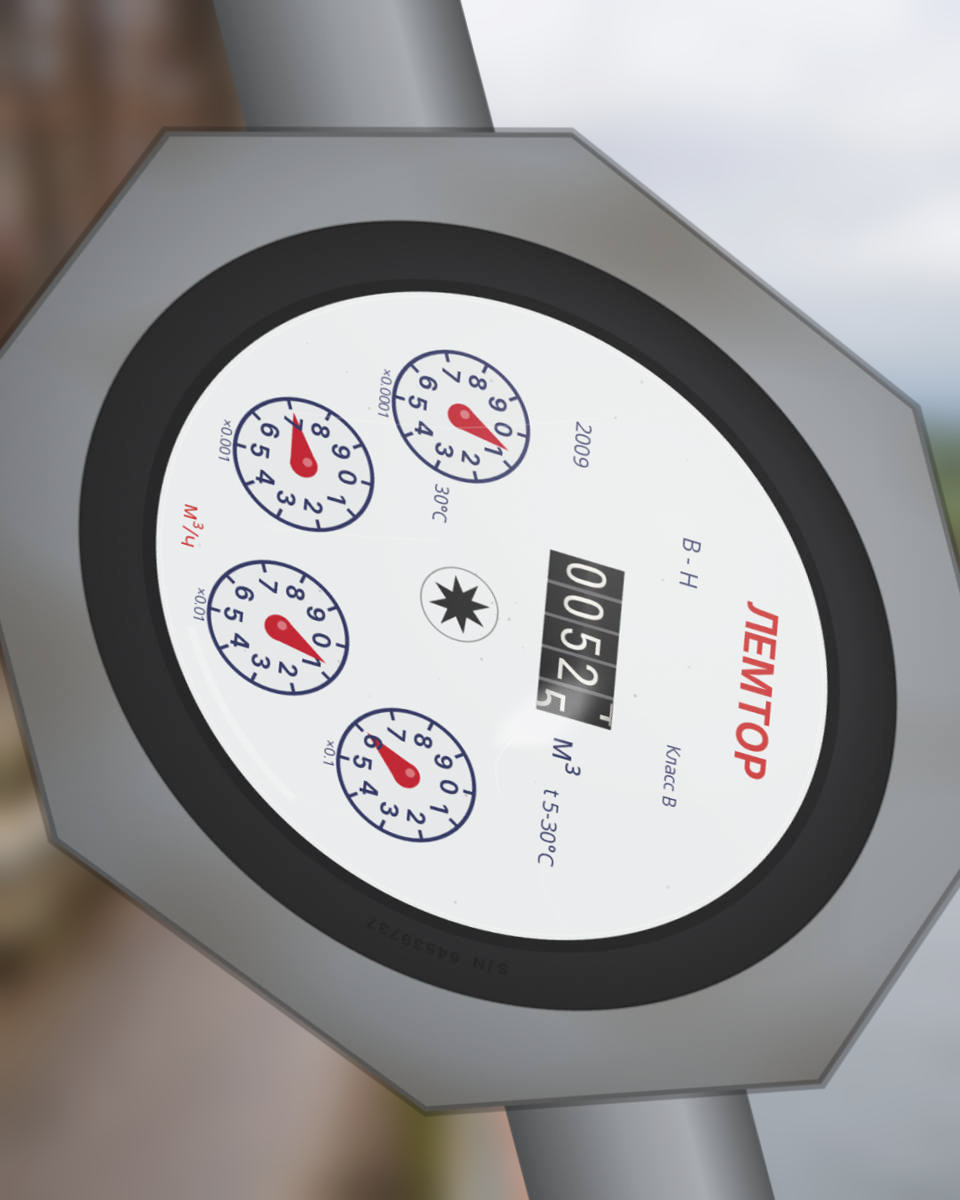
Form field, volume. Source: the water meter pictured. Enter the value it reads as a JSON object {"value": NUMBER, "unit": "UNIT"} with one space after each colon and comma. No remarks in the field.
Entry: {"value": 524.6070, "unit": "m³"}
